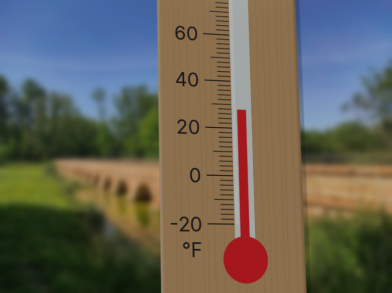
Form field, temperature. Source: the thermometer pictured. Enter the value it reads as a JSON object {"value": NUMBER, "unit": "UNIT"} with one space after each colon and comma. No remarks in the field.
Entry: {"value": 28, "unit": "°F"}
